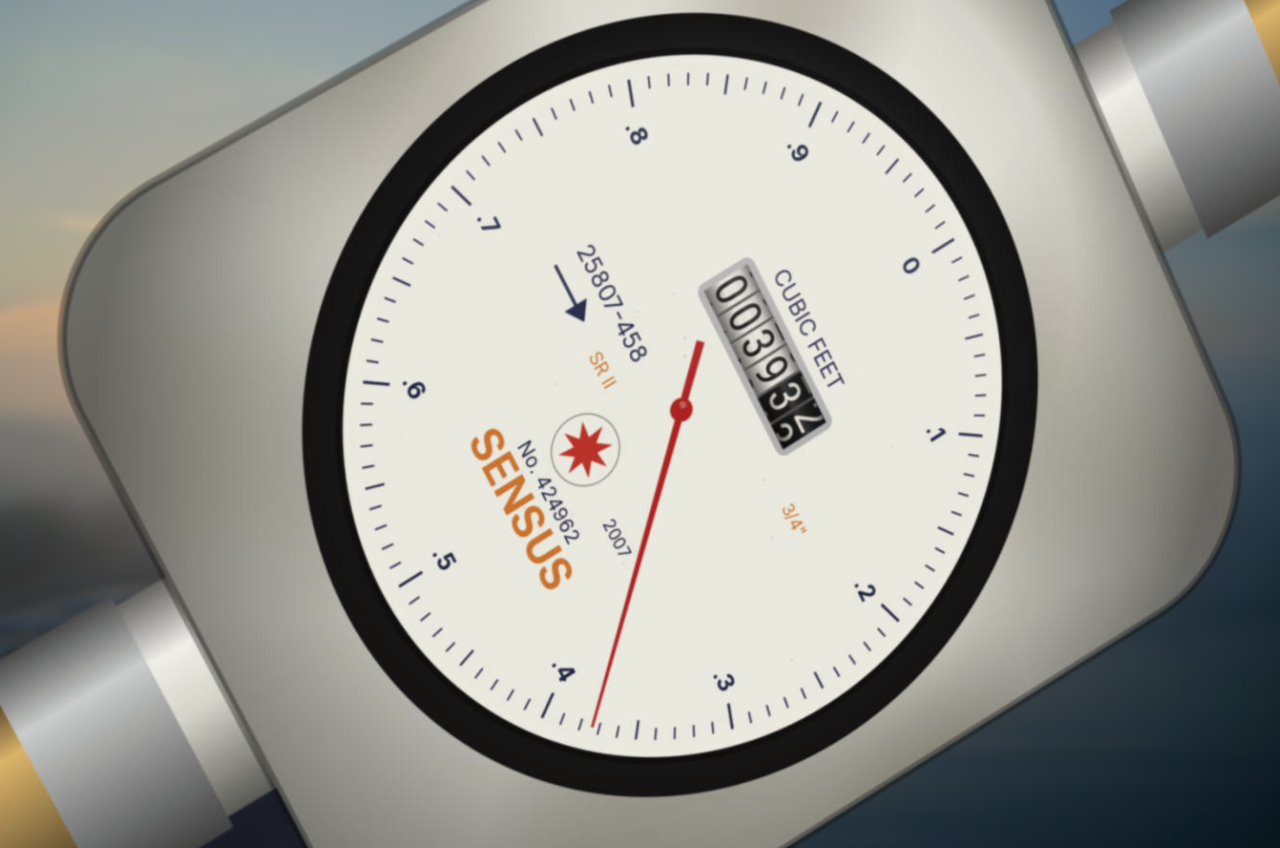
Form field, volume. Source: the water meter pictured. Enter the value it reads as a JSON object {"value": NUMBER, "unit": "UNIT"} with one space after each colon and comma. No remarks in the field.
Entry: {"value": 3932.37, "unit": "ft³"}
